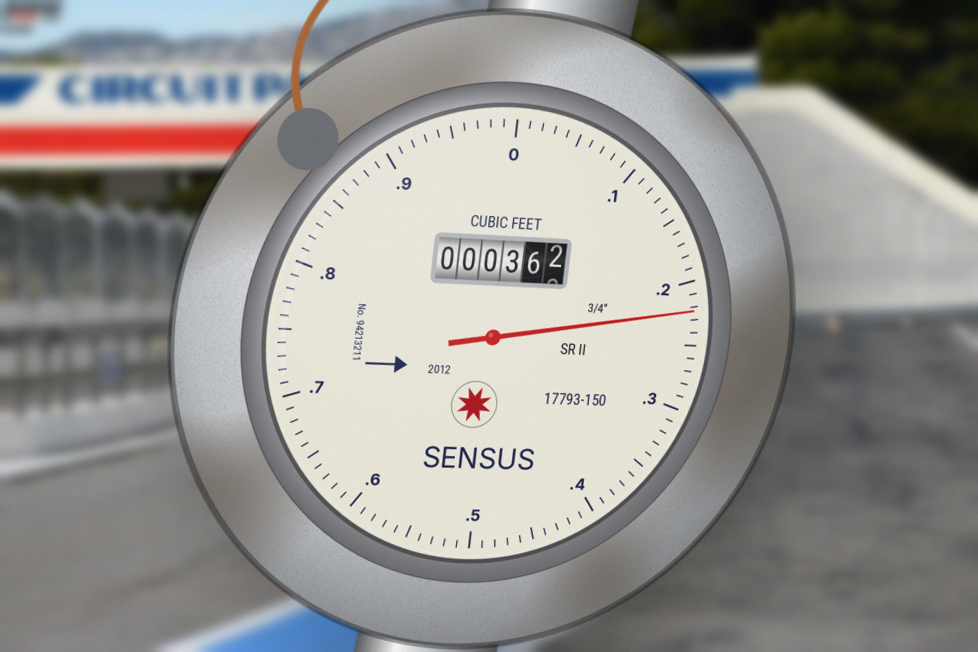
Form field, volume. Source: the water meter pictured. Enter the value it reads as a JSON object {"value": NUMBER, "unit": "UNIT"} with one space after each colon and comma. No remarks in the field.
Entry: {"value": 362.22, "unit": "ft³"}
